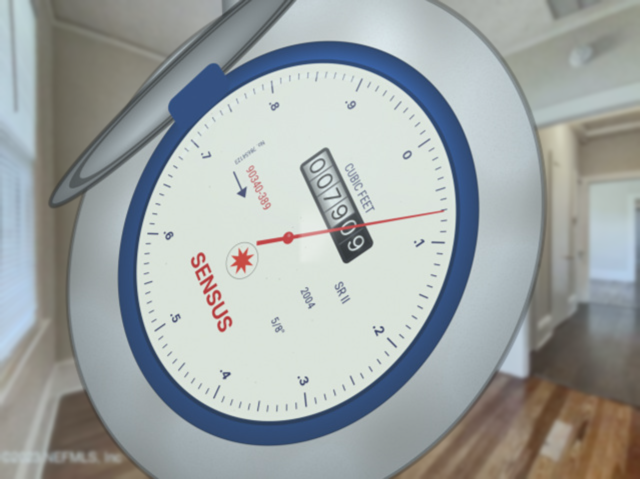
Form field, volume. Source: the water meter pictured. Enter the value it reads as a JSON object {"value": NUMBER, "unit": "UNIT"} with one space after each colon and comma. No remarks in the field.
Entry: {"value": 7909.07, "unit": "ft³"}
